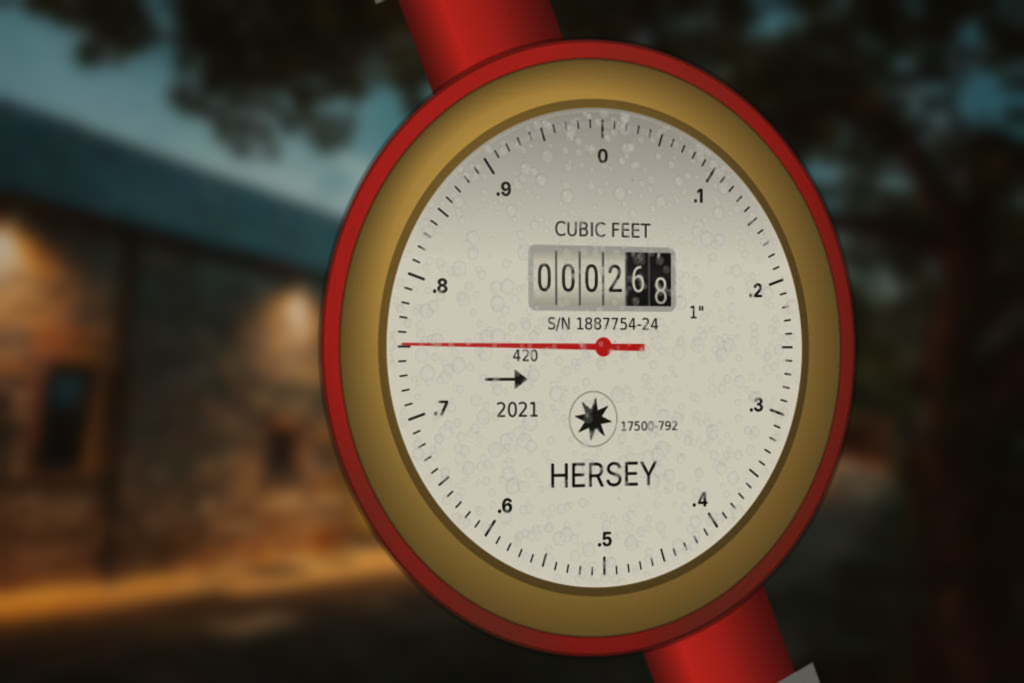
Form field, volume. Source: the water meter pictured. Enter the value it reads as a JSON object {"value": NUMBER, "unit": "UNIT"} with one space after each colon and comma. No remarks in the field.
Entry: {"value": 267.75, "unit": "ft³"}
